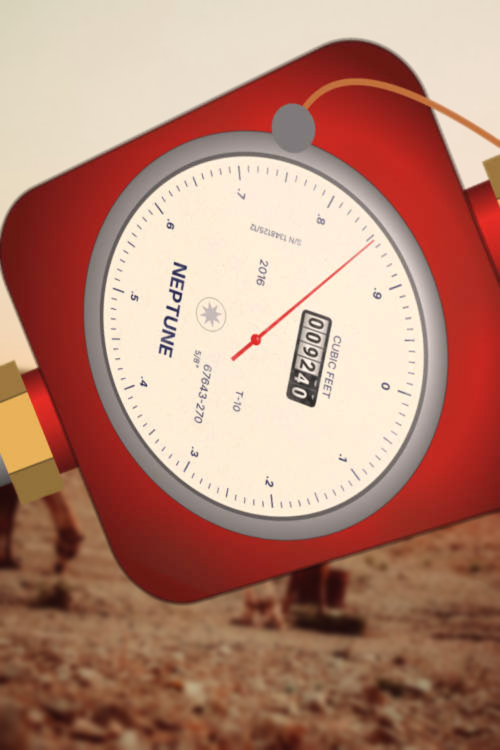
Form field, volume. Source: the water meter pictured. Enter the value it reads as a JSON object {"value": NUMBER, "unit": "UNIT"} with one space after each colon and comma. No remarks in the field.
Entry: {"value": 9239.85, "unit": "ft³"}
